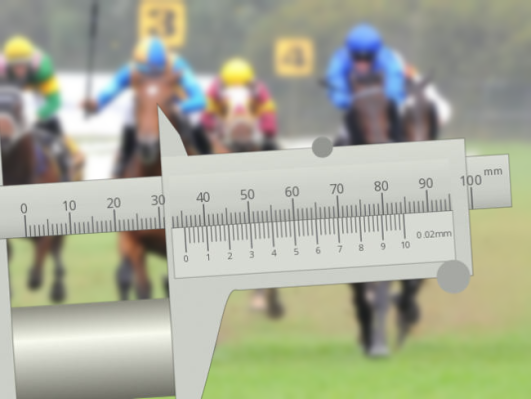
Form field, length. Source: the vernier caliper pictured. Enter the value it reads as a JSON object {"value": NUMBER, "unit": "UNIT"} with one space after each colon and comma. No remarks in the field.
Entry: {"value": 35.5, "unit": "mm"}
